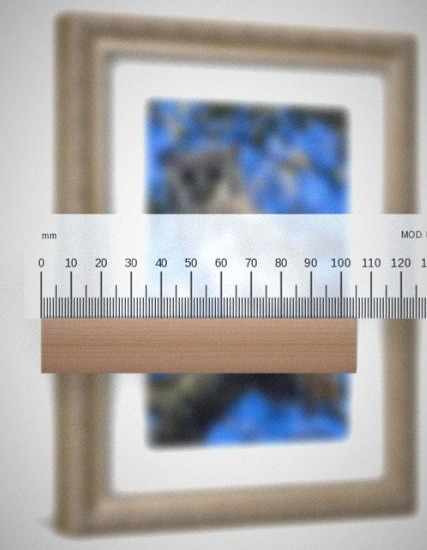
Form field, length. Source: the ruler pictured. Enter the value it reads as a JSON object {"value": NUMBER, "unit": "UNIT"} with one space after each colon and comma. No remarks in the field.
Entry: {"value": 105, "unit": "mm"}
